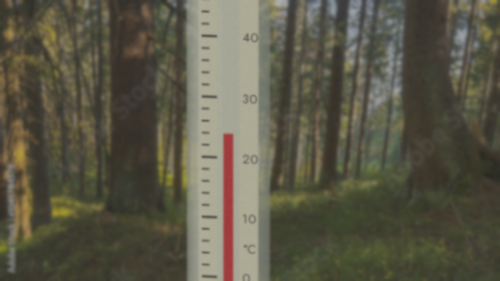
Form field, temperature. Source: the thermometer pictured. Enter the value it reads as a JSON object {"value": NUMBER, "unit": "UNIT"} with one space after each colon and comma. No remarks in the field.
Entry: {"value": 24, "unit": "°C"}
